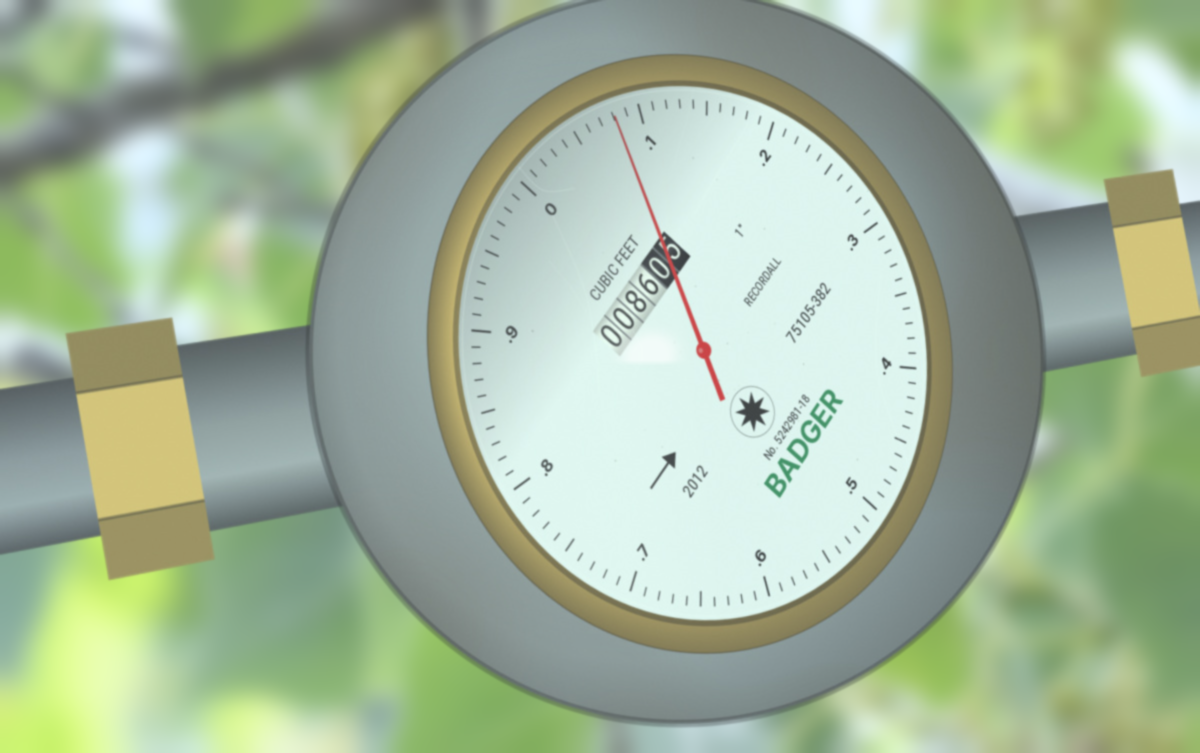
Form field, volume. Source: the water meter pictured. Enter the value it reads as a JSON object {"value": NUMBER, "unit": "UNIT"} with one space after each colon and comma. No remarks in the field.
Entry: {"value": 8605.08, "unit": "ft³"}
